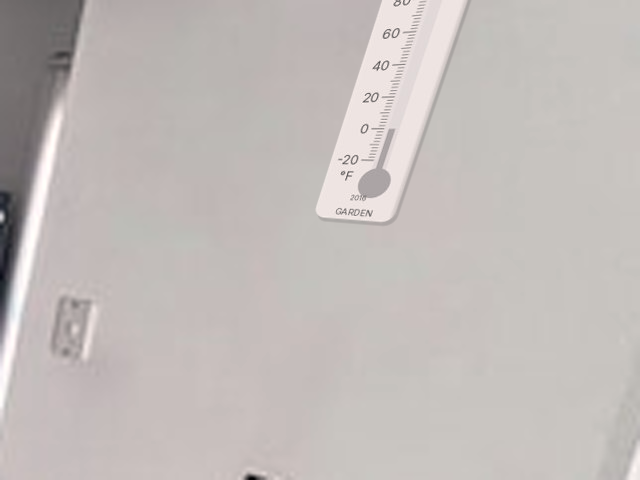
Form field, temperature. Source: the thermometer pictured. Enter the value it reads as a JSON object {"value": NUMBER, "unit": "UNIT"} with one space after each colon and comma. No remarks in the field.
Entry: {"value": 0, "unit": "°F"}
